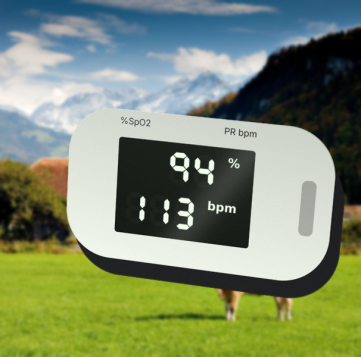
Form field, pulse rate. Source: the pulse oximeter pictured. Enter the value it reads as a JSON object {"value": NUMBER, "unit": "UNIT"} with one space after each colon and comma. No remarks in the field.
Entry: {"value": 113, "unit": "bpm"}
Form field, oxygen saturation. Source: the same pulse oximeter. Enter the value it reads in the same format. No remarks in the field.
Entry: {"value": 94, "unit": "%"}
